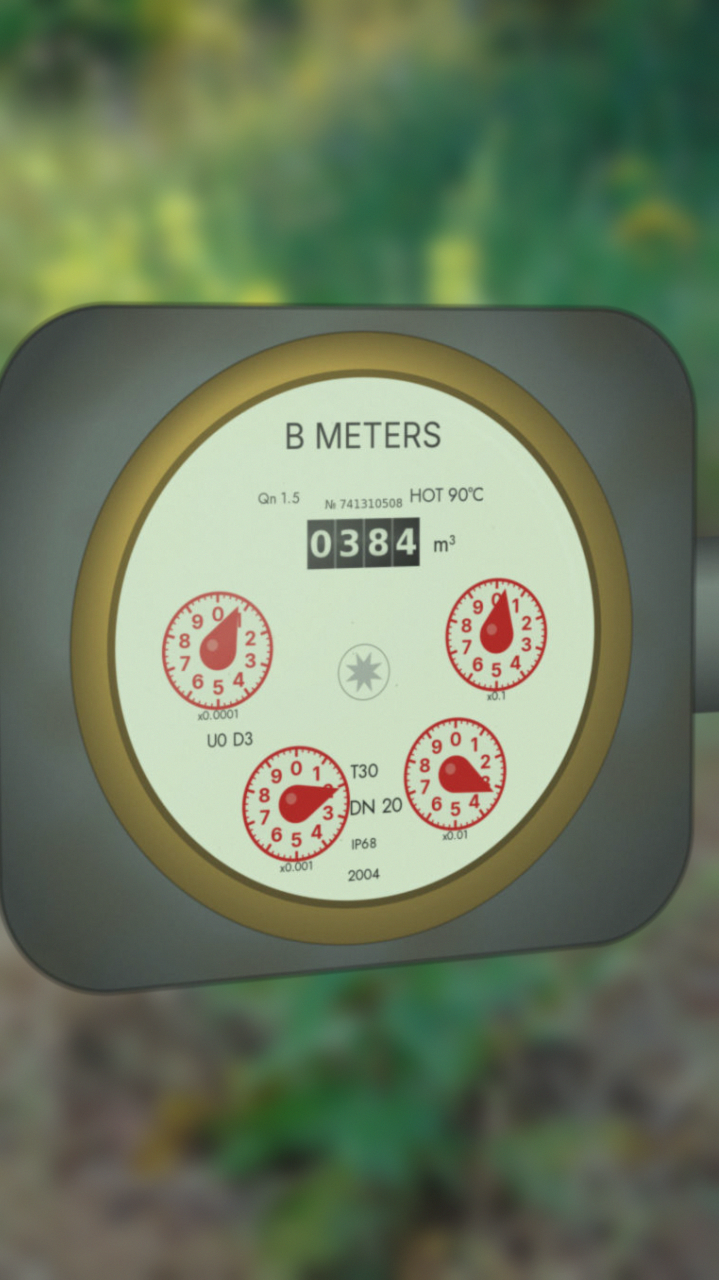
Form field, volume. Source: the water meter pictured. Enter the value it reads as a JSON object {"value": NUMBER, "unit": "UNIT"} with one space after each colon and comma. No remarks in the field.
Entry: {"value": 384.0320, "unit": "m³"}
